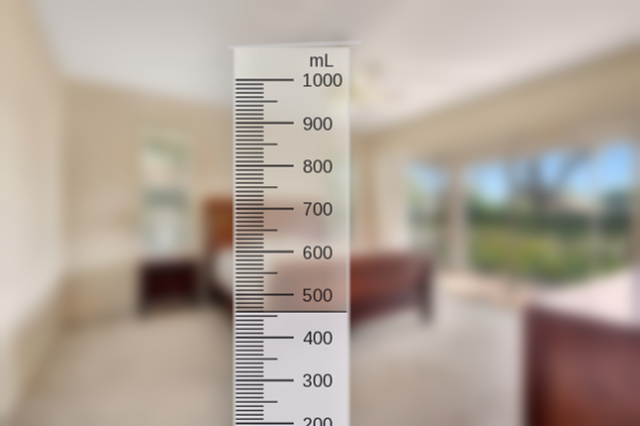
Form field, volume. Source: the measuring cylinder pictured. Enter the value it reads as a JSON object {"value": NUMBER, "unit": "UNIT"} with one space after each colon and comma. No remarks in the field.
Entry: {"value": 460, "unit": "mL"}
